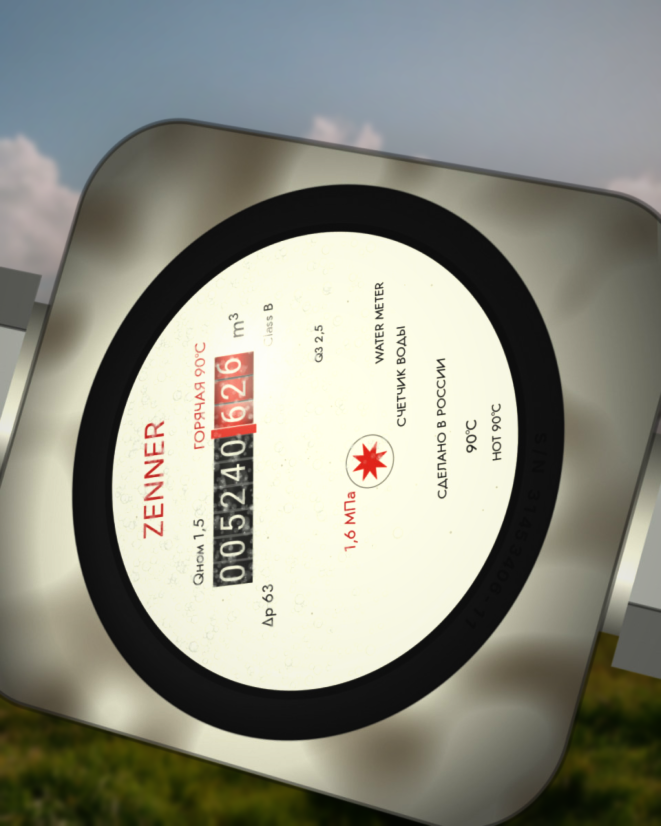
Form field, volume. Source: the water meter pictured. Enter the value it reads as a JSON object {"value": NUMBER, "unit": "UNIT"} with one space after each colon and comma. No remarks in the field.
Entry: {"value": 5240.626, "unit": "m³"}
